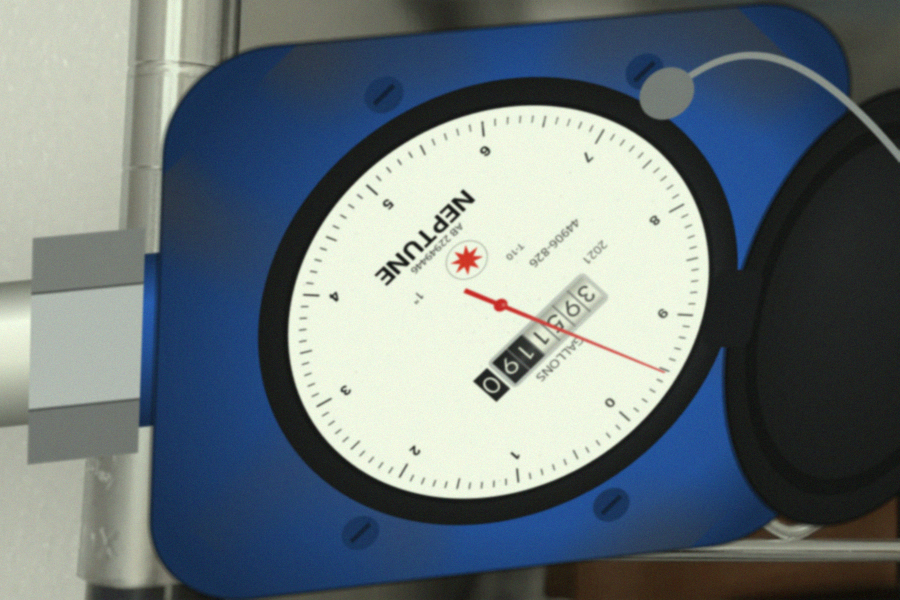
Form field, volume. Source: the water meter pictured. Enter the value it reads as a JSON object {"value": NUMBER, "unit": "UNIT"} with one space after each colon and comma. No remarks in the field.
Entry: {"value": 3951189.5, "unit": "gal"}
